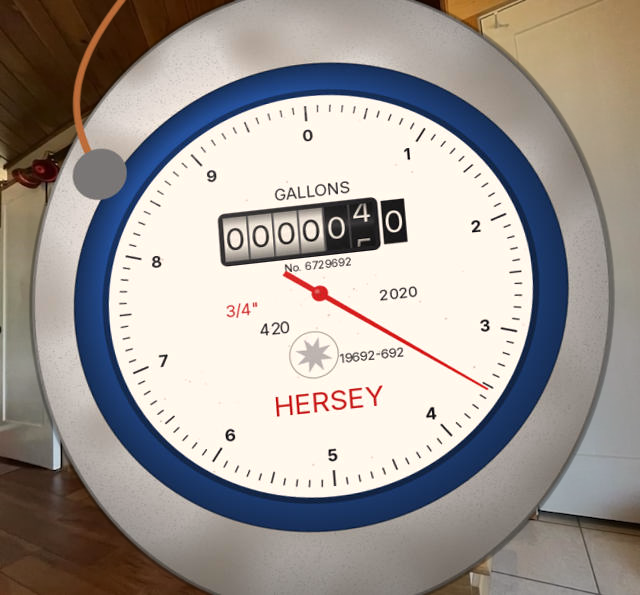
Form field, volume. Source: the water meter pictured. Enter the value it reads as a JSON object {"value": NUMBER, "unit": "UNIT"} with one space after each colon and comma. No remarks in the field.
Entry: {"value": 43.5, "unit": "gal"}
